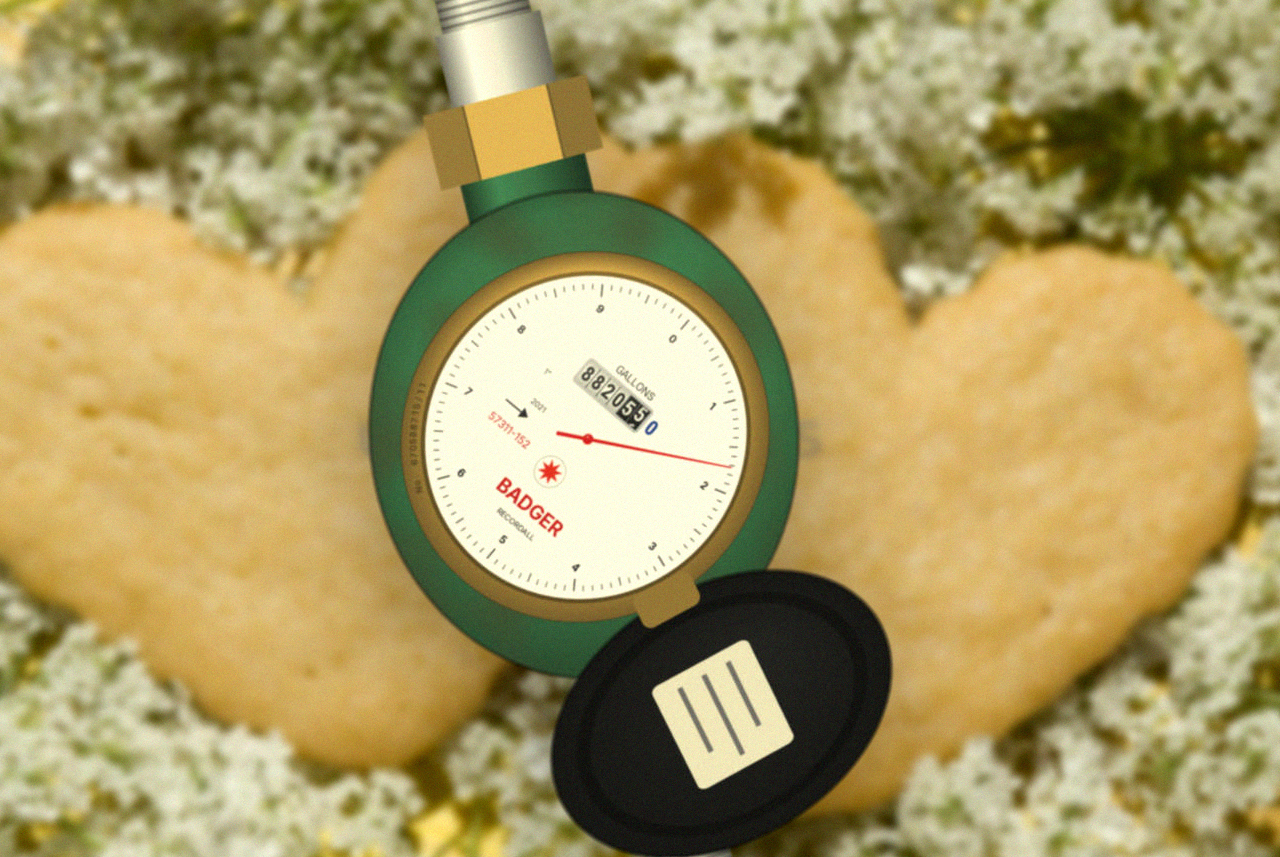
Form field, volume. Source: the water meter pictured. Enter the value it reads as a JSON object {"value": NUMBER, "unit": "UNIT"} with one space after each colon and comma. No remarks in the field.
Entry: {"value": 8820551.7, "unit": "gal"}
